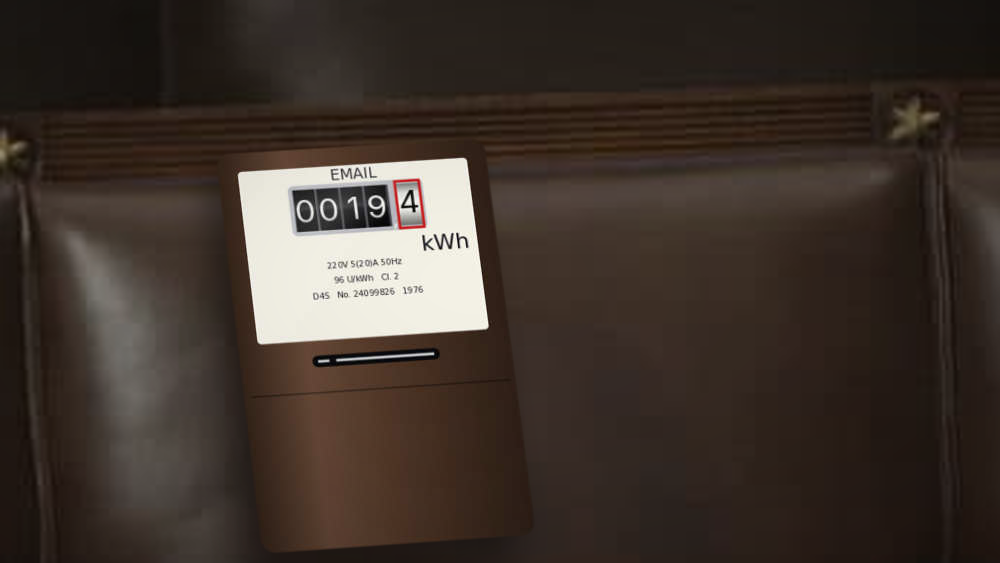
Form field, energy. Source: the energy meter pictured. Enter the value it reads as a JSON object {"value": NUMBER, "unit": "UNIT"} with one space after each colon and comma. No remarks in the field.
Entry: {"value": 19.4, "unit": "kWh"}
